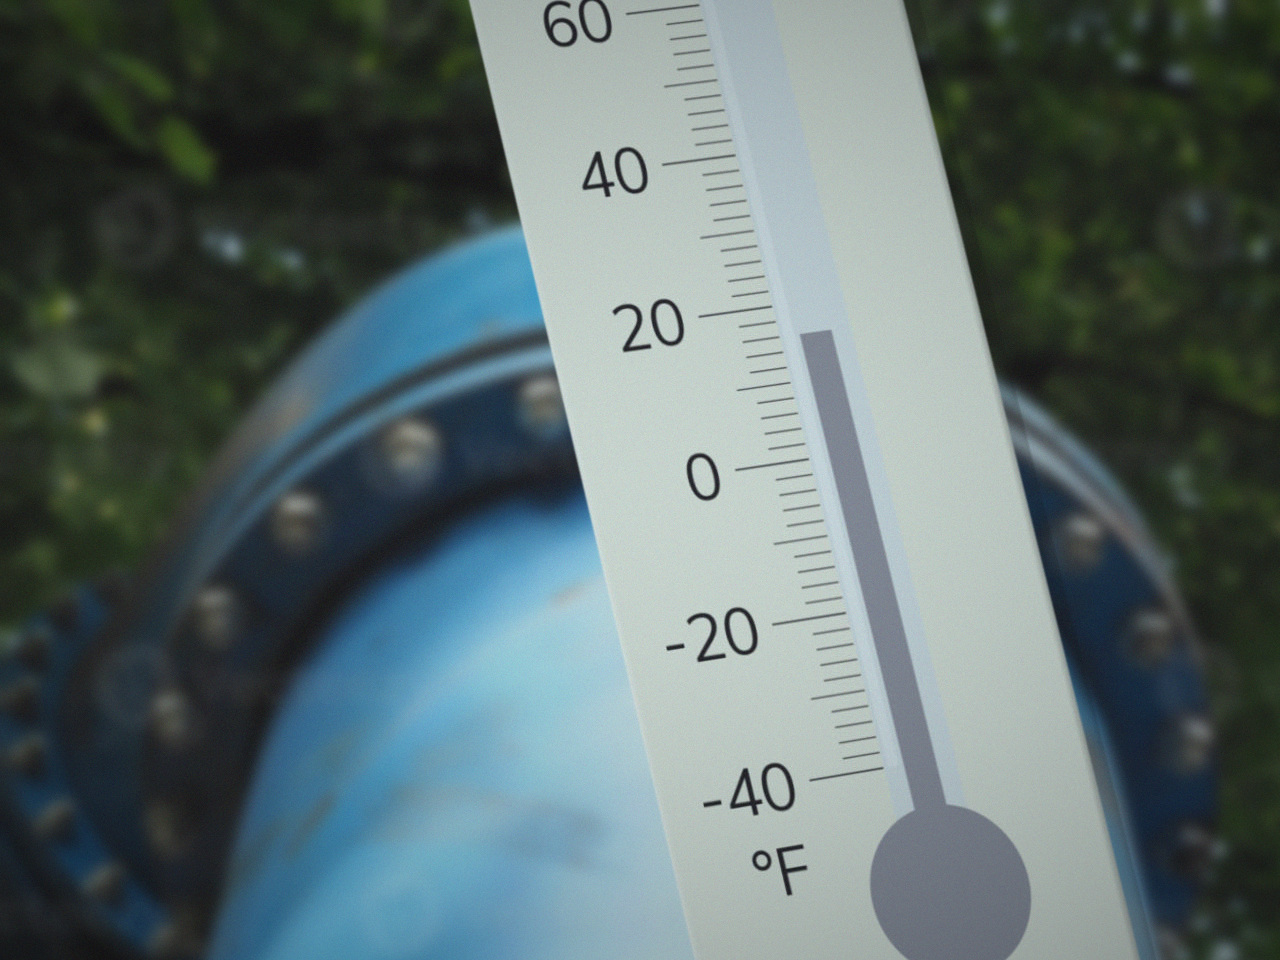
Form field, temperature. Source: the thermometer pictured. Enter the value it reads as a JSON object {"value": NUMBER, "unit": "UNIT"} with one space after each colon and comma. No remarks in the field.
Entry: {"value": 16, "unit": "°F"}
